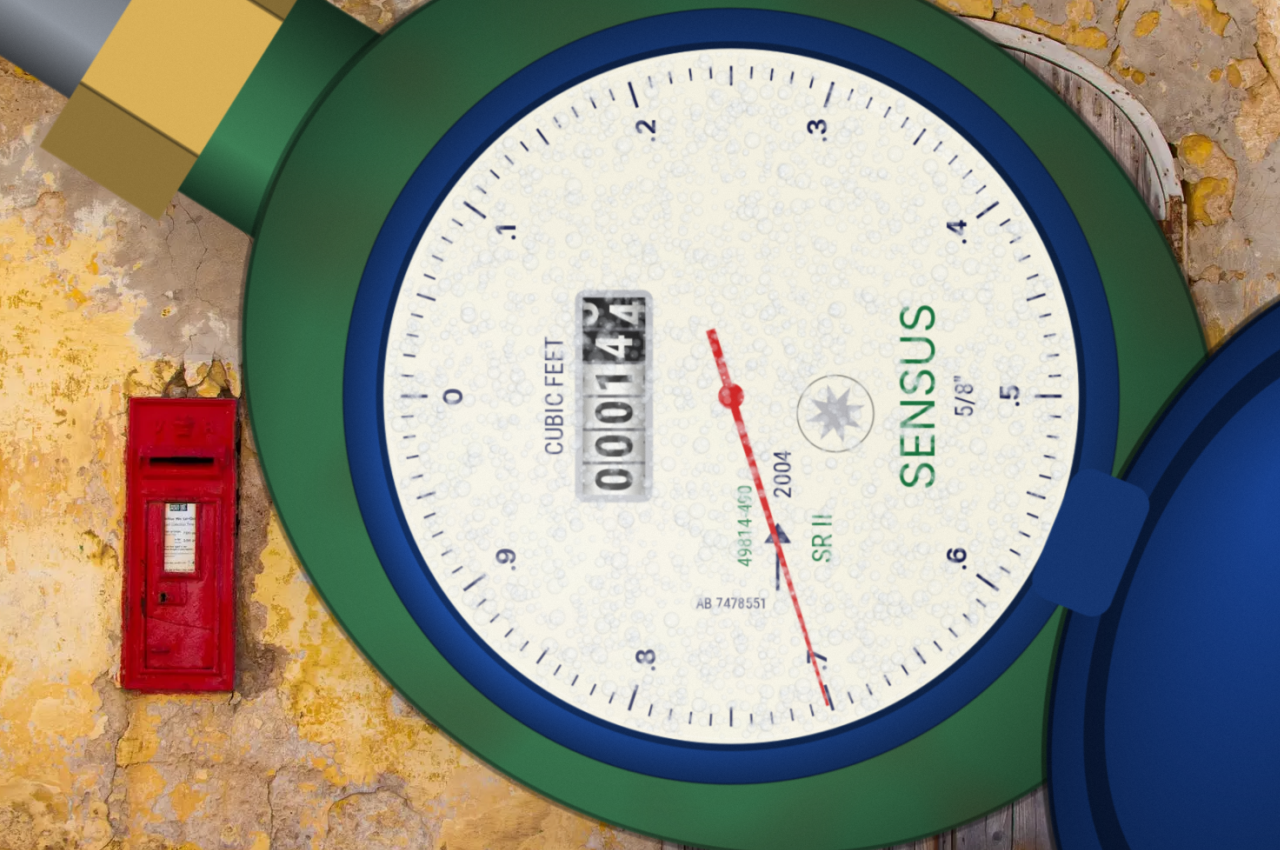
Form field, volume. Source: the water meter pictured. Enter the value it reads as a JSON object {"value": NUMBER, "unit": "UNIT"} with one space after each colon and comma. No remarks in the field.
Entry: {"value": 143.70, "unit": "ft³"}
